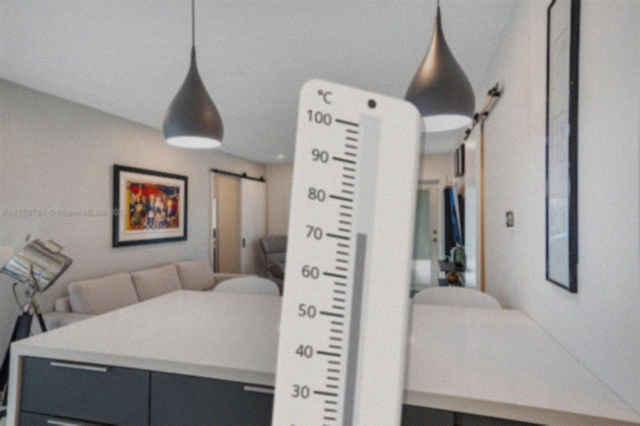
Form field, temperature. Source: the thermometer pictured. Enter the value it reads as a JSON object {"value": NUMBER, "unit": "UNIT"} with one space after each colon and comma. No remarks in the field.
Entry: {"value": 72, "unit": "°C"}
